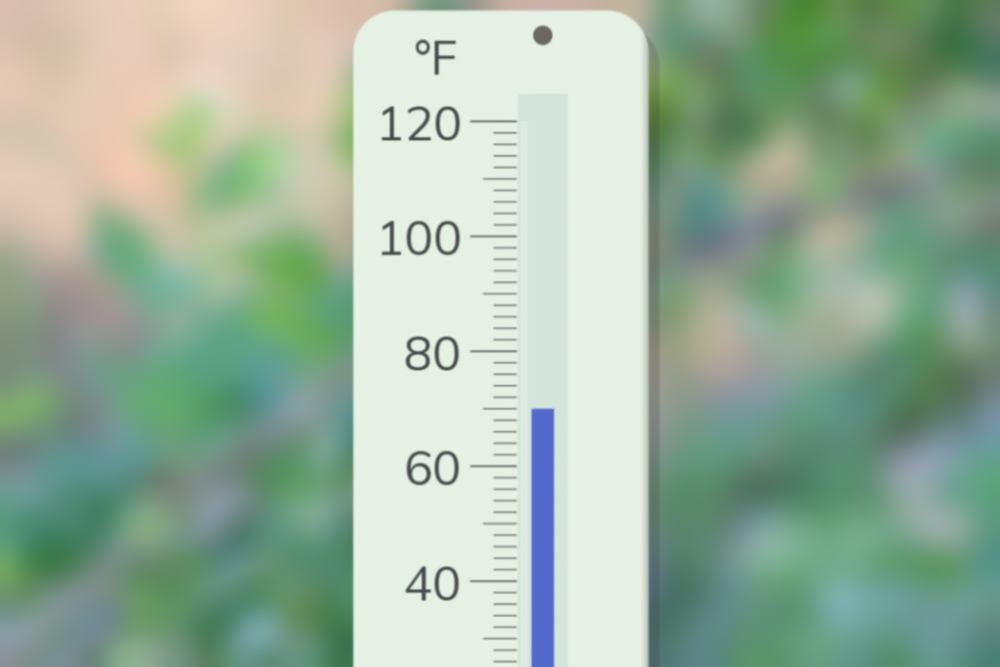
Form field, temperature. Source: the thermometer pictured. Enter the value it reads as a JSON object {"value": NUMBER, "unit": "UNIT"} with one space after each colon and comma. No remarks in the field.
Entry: {"value": 70, "unit": "°F"}
